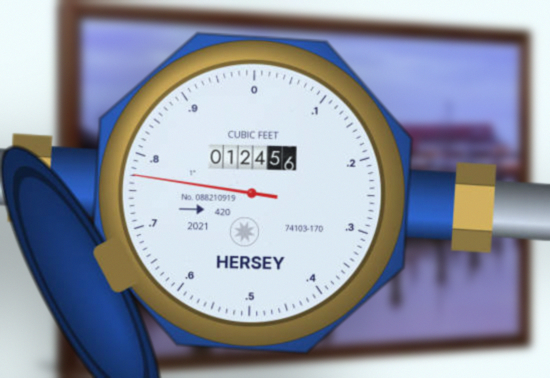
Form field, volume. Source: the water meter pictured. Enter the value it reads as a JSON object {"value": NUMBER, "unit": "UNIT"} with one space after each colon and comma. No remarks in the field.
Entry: {"value": 12455.77, "unit": "ft³"}
